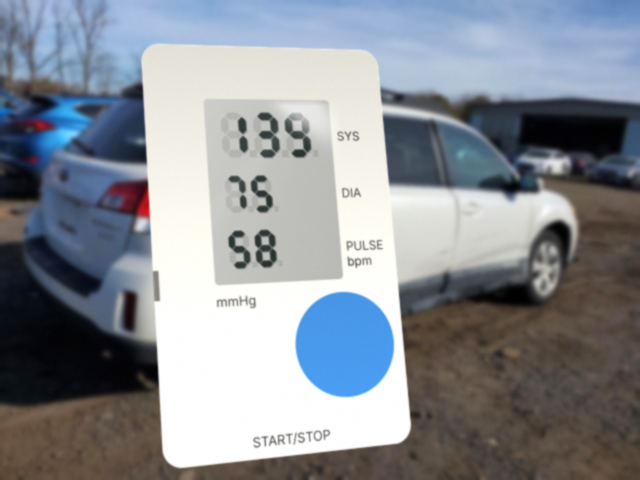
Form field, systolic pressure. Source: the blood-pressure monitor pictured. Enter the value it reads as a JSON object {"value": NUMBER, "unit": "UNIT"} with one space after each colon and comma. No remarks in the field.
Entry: {"value": 139, "unit": "mmHg"}
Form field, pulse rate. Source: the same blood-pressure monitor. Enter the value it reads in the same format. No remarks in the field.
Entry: {"value": 58, "unit": "bpm"}
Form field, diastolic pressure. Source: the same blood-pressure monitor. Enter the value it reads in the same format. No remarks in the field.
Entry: {"value": 75, "unit": "mmHg"}
